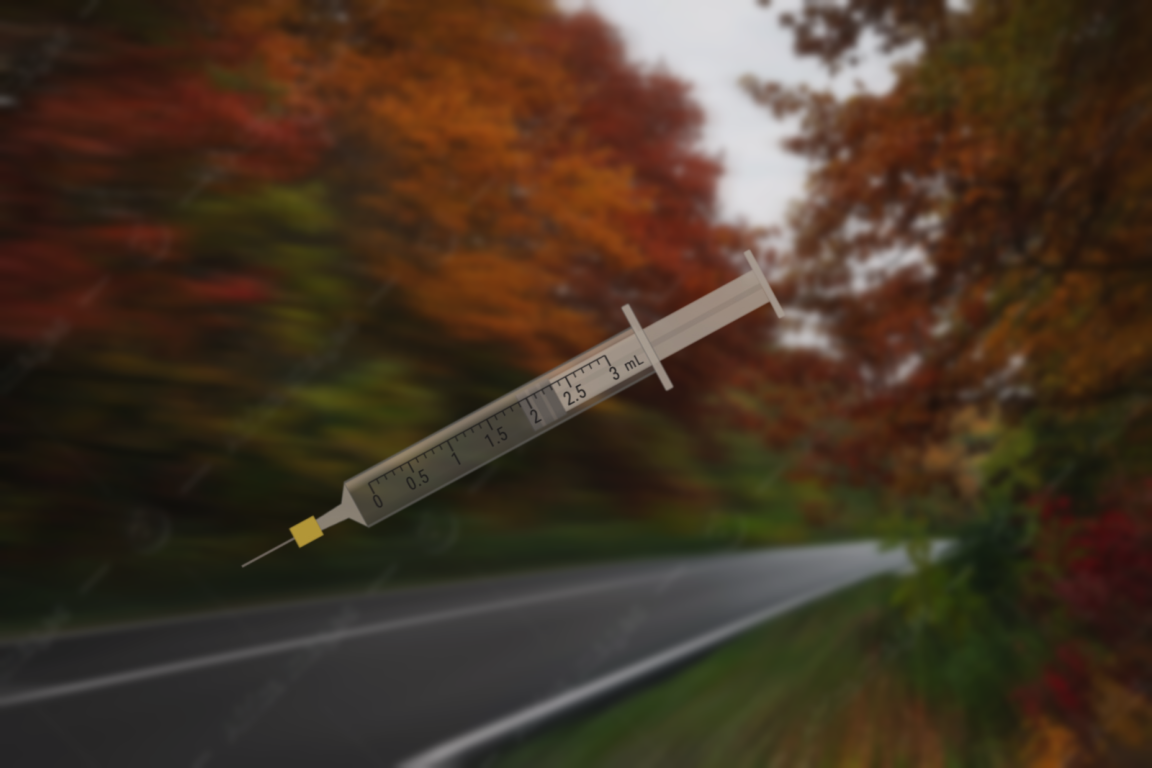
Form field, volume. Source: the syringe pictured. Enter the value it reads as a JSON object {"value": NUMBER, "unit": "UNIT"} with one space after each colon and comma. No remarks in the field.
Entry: {"value": 1.9, "unit": "mL"}
